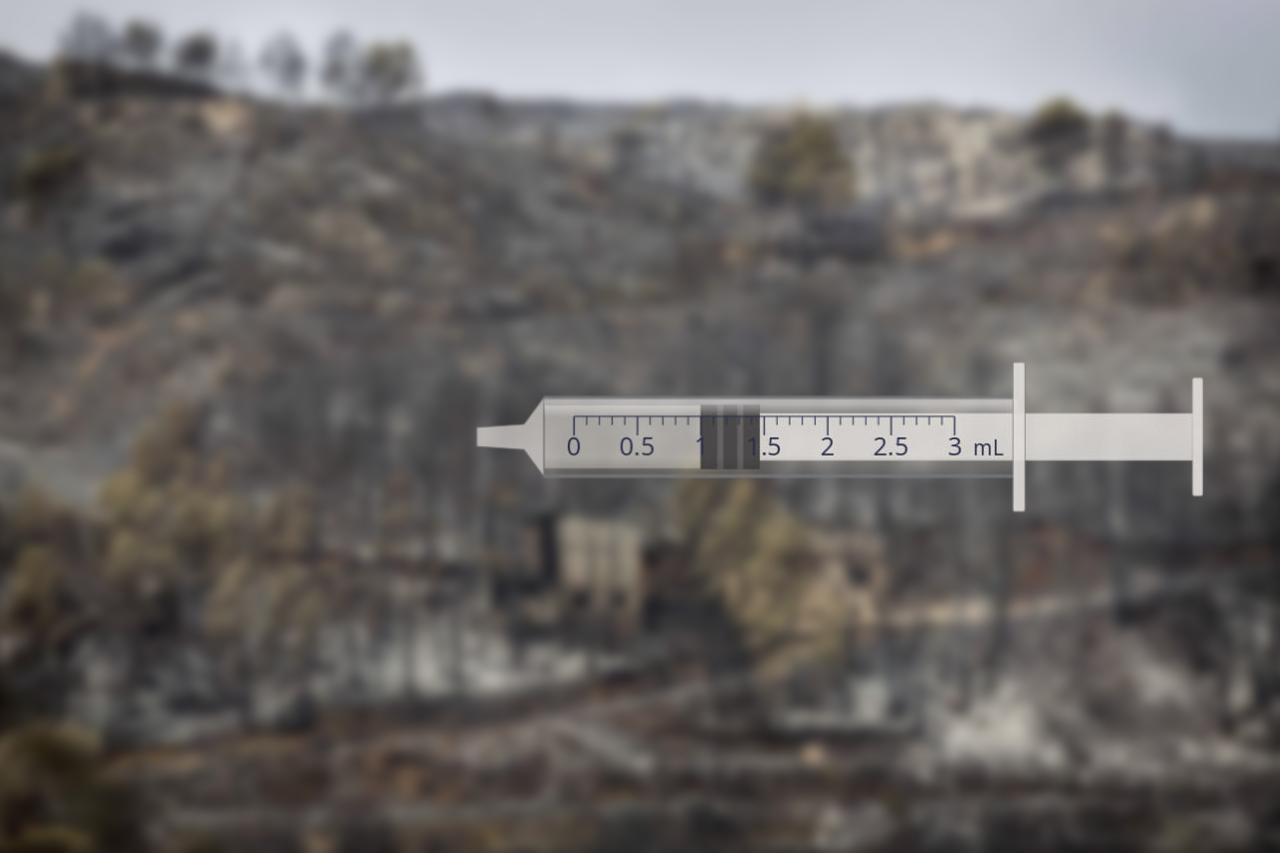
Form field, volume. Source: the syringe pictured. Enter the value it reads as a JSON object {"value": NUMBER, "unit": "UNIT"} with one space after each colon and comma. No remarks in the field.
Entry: {"value": 1, "unit": "mL"}
